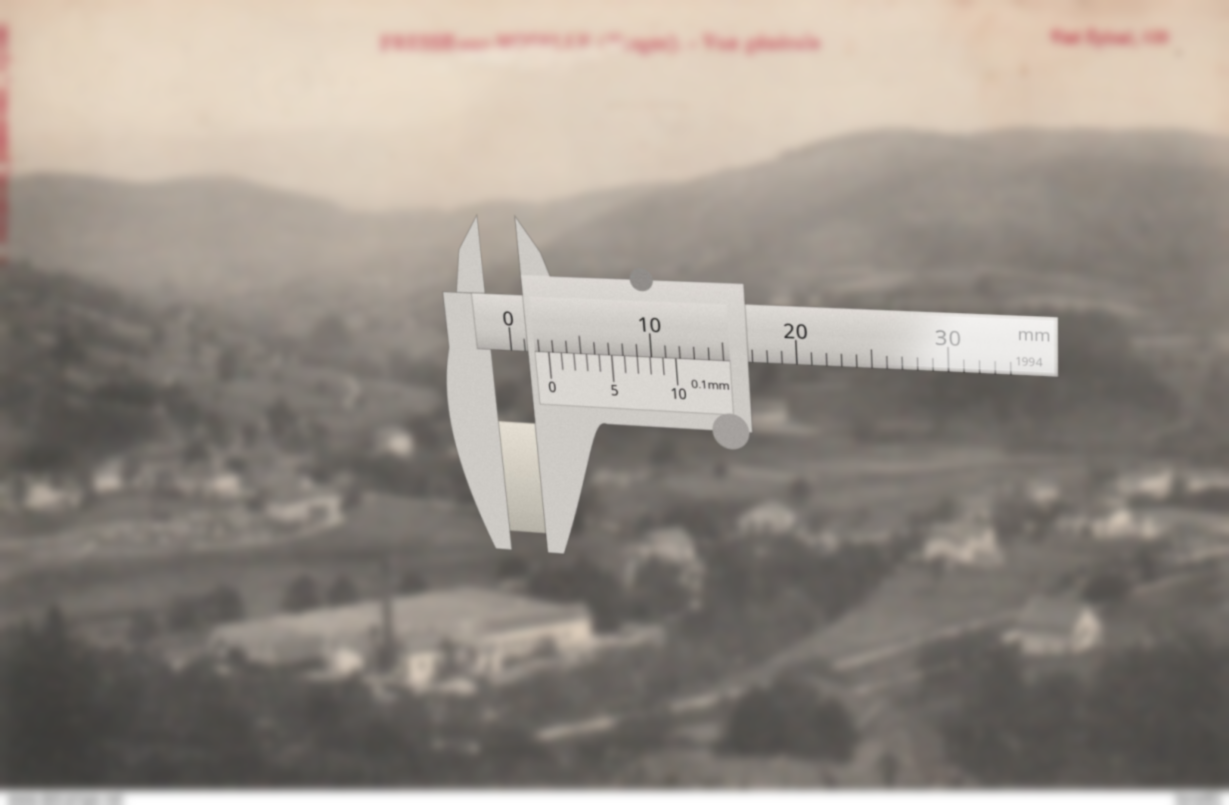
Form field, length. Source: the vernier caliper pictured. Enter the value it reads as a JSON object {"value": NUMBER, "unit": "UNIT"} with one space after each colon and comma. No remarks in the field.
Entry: {"value": 2.7, "unit": "mm"}
